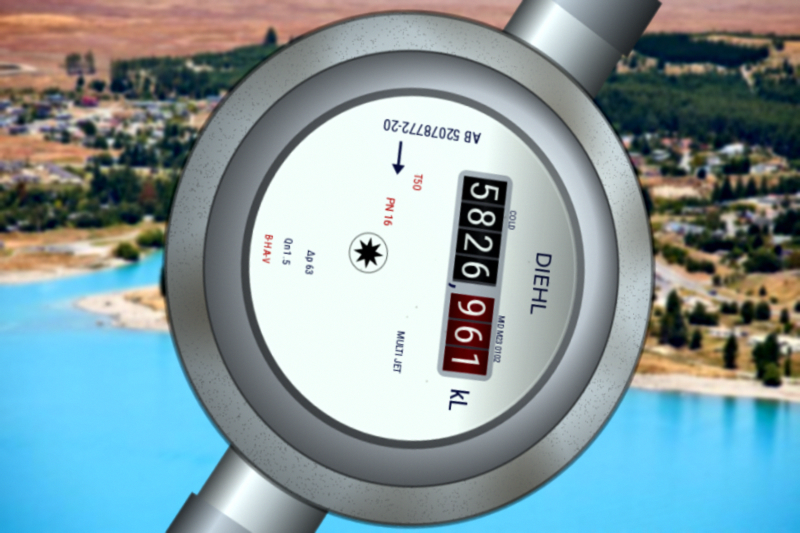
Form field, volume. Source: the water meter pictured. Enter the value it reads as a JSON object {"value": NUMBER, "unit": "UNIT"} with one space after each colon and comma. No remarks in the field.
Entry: {"value": 5826.961, "unit": "kL"}
